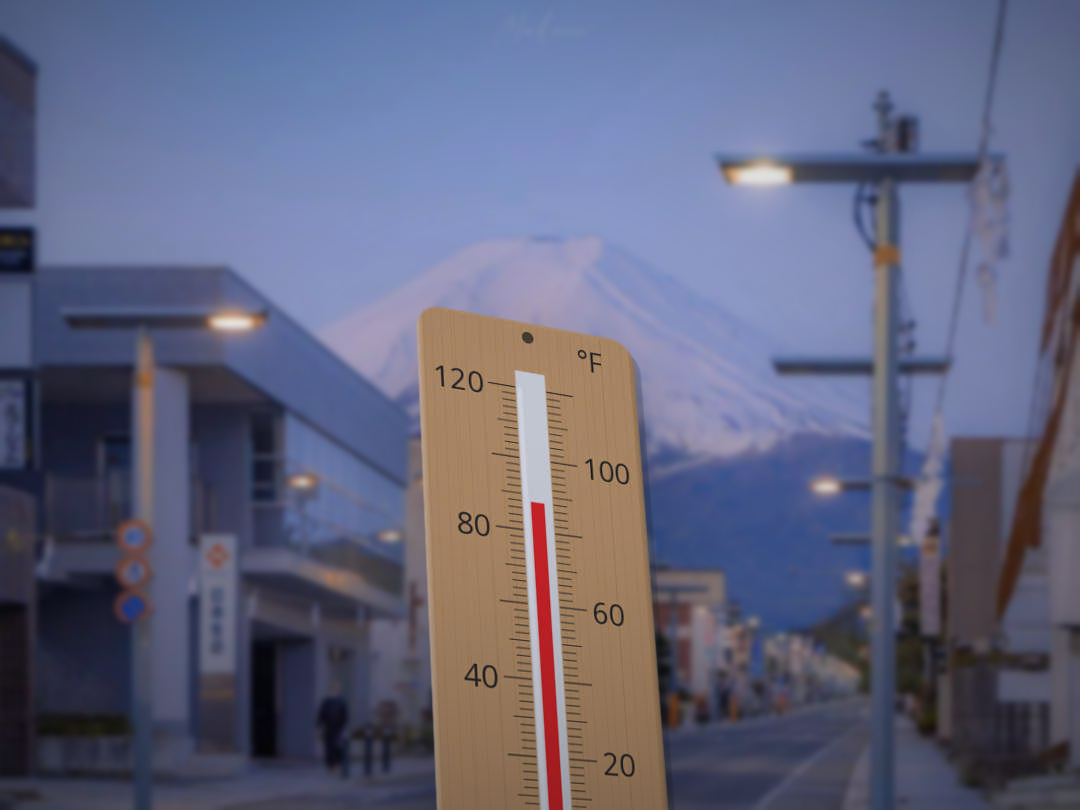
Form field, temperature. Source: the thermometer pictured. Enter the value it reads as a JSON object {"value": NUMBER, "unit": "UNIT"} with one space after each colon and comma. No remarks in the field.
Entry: {"value": 88, "unit": "°F"}
